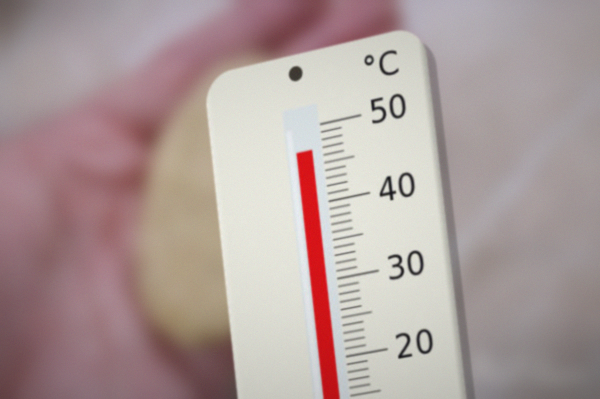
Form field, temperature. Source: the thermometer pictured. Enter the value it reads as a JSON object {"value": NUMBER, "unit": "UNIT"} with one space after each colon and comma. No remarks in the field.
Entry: {"value": 47, "unit": "°C"}
